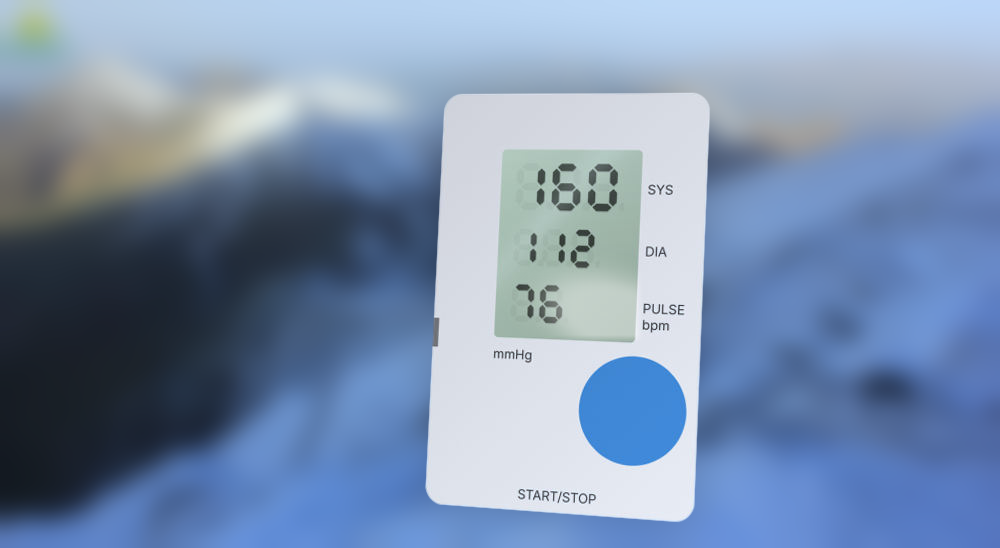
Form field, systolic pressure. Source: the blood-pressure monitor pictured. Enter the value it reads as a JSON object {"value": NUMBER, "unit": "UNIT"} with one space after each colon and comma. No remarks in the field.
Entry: {"value": 160, "unit": "mmHg"}
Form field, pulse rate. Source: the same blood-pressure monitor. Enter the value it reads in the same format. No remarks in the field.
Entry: {"value": 76, "unit": "bpm"}
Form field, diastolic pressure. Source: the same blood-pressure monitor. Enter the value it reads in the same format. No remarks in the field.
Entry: {"value": 112, "unit": "mmHg"}
